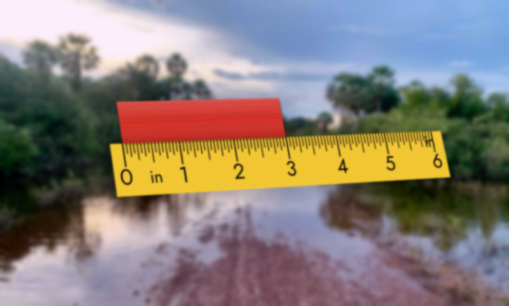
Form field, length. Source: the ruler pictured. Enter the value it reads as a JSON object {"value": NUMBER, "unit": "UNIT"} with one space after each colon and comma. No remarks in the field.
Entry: {"value": 3, "unit": "in"}
